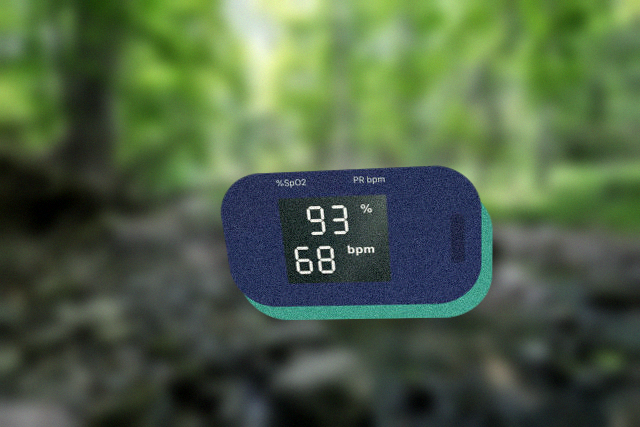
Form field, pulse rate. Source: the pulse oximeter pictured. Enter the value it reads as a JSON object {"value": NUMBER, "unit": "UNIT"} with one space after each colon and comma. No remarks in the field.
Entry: {"value": 68, "unit": "bpm"}
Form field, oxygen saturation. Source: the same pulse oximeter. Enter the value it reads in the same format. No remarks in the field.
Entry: {"value": 93, "unit": "%"}
